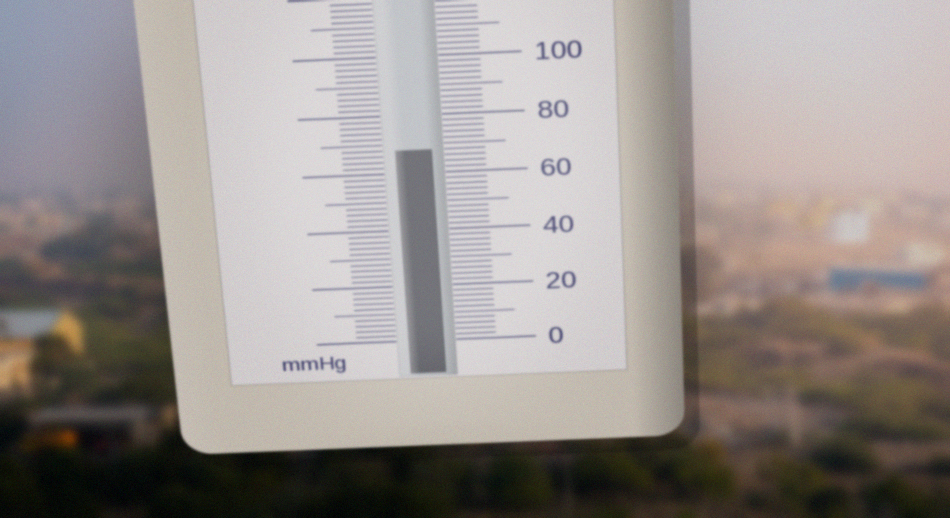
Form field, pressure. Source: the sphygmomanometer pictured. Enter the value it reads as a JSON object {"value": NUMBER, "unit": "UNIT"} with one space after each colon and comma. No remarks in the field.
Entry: {"value": 68, "unit": "mmHg"}
